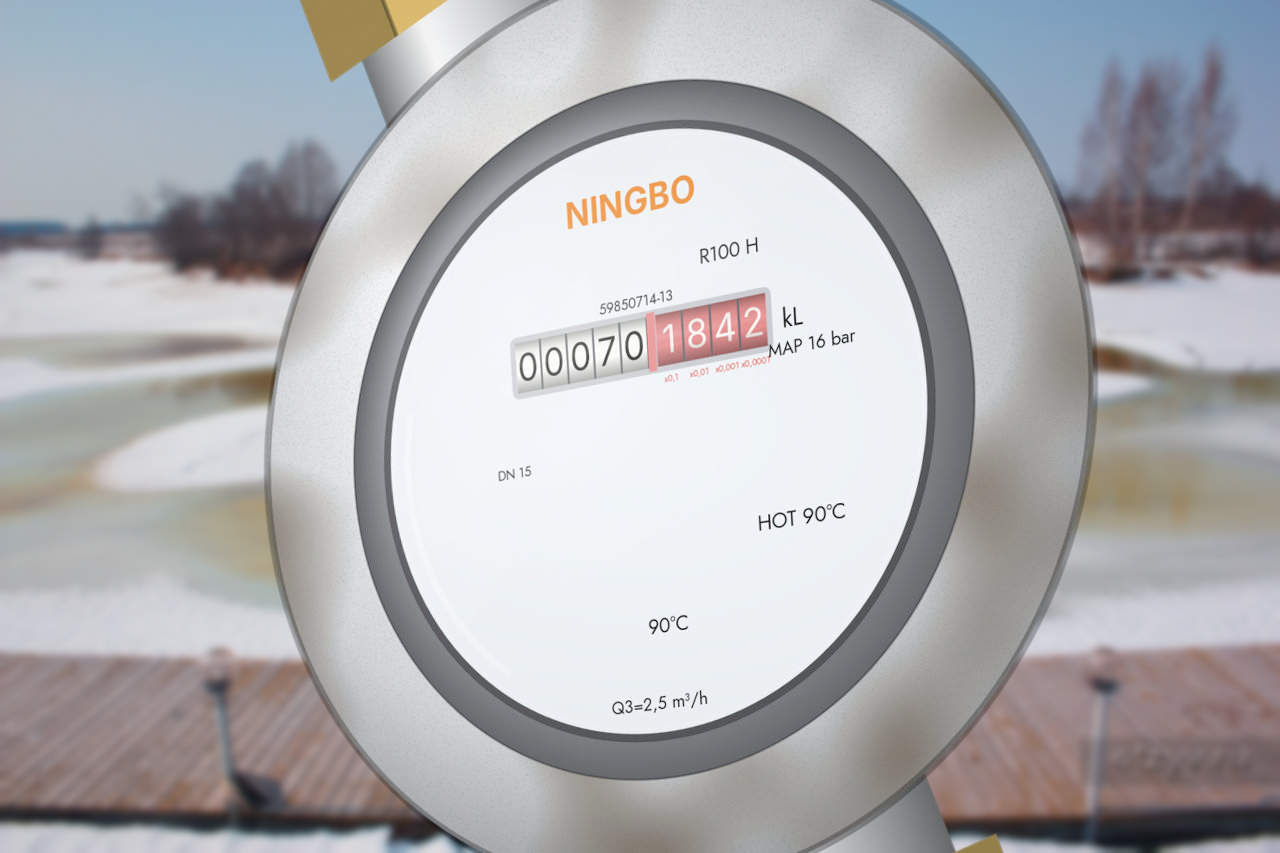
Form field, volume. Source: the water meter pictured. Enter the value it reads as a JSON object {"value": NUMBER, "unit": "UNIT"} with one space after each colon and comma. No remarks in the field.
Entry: {"value": 70.1842, "unit": "kL"}
